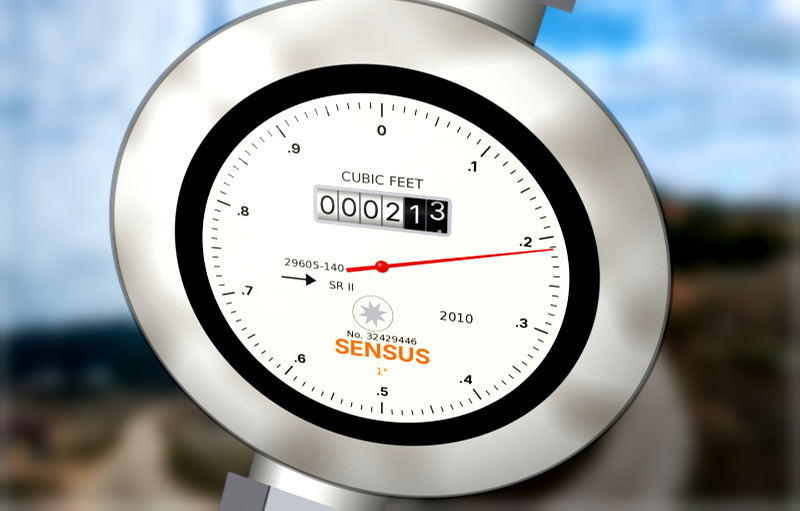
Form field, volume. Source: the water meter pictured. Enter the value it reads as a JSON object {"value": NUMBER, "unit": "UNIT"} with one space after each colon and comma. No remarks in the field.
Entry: {"value": 213.21, "unit": "ft³"}
